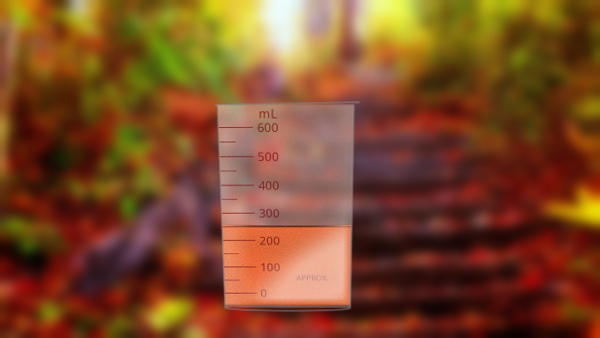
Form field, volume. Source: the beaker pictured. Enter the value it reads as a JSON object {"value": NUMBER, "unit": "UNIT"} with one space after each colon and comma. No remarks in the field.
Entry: {"value": 250, "unit": "mL"}
